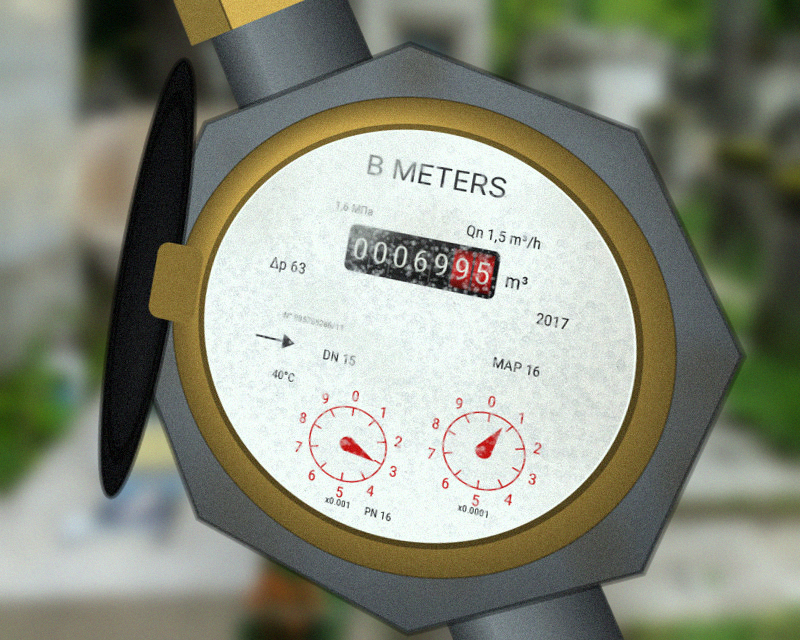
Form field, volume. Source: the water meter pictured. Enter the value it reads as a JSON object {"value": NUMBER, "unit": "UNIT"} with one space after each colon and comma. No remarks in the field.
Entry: {"value": 69.9530, "unit": "m³"}
